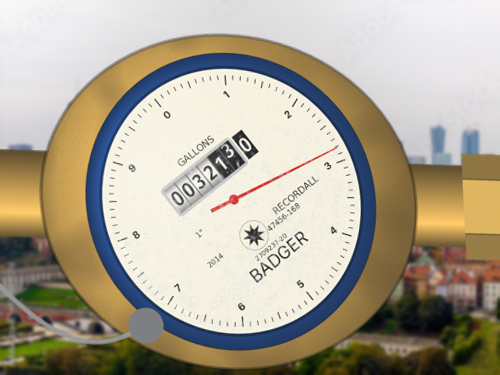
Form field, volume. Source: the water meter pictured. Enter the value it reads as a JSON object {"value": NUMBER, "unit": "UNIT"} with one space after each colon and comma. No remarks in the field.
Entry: {"value": 32132.8, "unit": "gal"}
